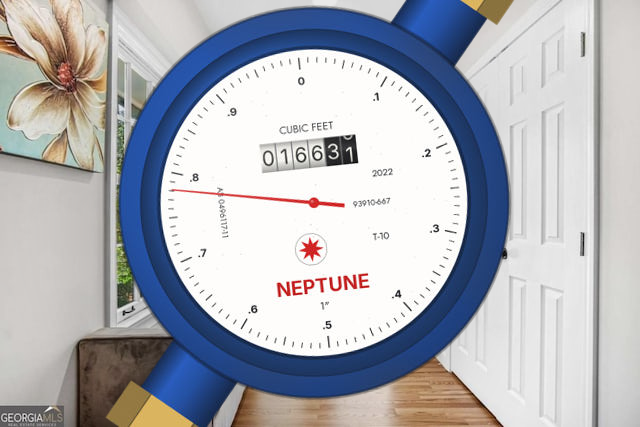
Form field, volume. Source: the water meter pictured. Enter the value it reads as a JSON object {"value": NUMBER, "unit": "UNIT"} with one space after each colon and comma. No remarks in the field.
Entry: {"value": 16630.78, "unit": "ft³"}
